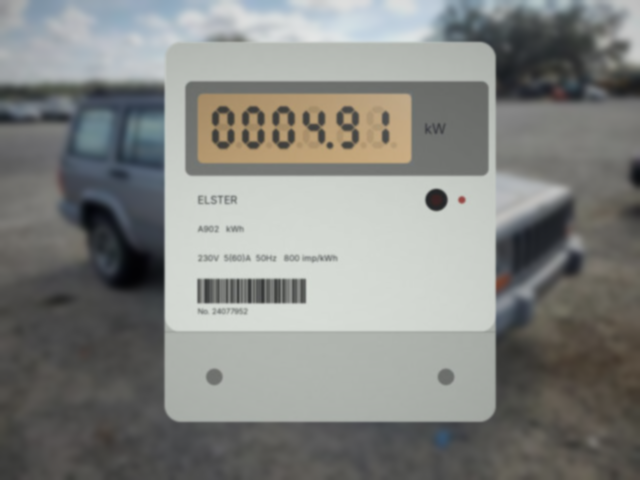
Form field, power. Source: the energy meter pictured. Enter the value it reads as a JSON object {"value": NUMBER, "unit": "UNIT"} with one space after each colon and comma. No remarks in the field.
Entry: {"value": 4.91, "unit": "kW"}
